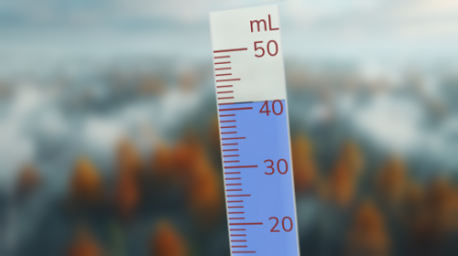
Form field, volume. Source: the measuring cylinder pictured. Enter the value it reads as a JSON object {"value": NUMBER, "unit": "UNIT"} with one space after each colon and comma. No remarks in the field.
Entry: {"value": 41, "unit": "mL"}
